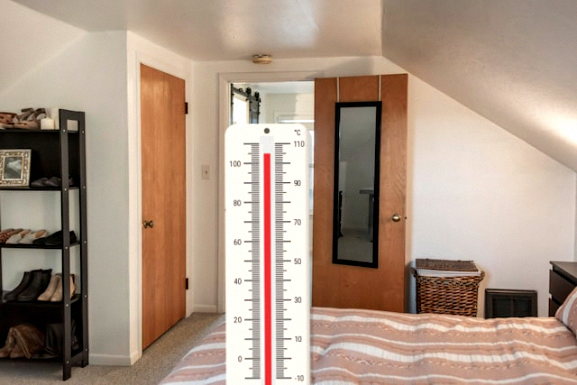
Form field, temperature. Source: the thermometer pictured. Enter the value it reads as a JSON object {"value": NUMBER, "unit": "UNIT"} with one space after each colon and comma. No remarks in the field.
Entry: {"value": 105, "unit": "°C"}
